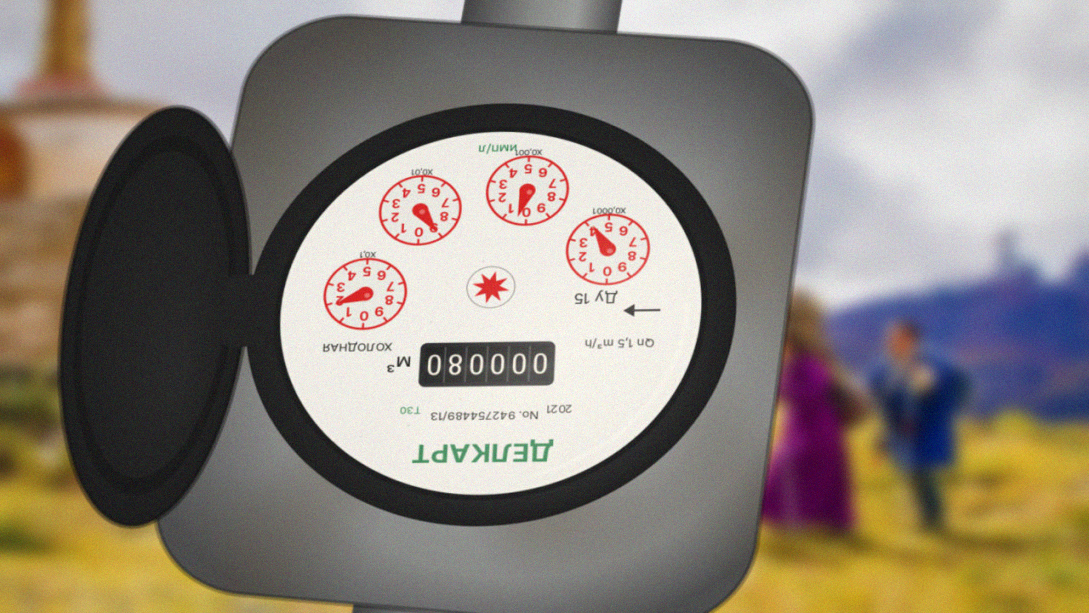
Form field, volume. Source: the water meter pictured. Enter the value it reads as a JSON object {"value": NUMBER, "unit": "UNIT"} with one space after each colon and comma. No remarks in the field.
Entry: {"value": 80.1904, "unit": "m³"}
